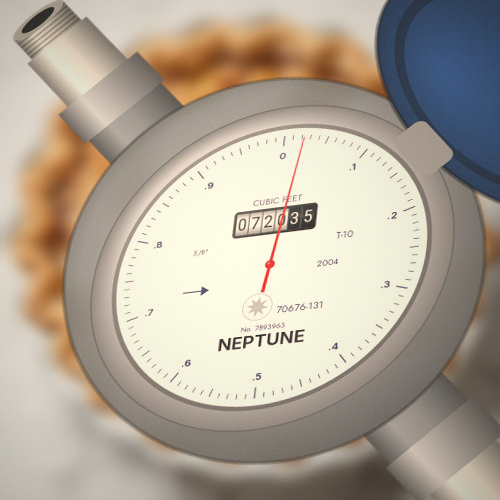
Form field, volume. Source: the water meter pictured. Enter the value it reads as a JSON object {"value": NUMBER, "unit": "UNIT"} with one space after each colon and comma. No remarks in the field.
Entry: {"value": 72035.02, "unit": "ft³"}
